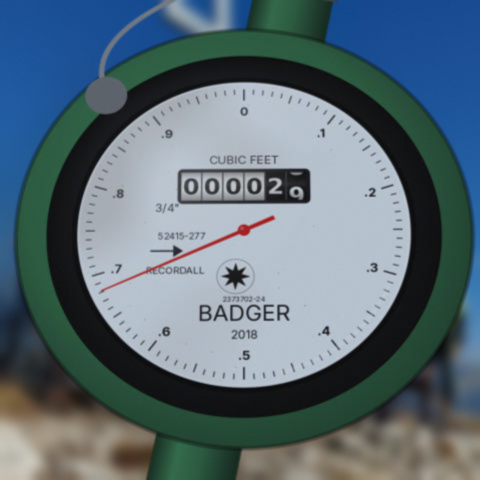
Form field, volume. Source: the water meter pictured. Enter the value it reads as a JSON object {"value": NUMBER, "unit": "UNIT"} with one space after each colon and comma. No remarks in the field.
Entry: {"value": 28.68, "unit": "ft³"}
